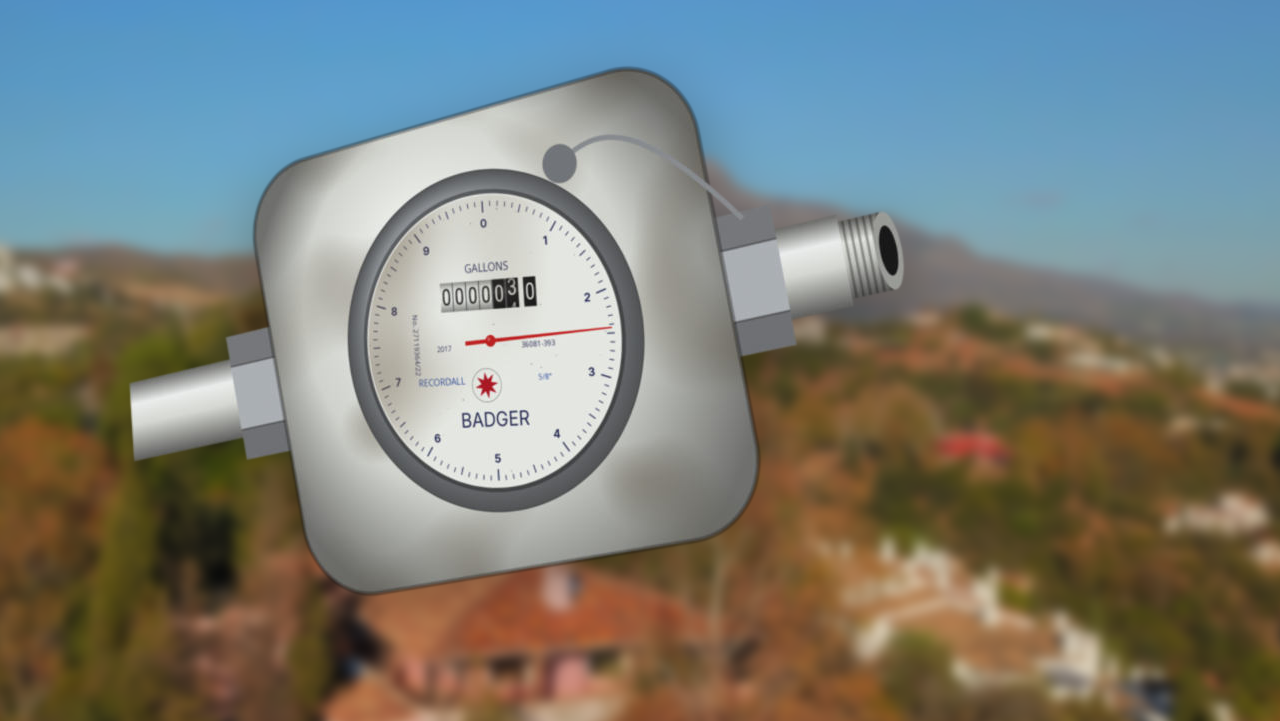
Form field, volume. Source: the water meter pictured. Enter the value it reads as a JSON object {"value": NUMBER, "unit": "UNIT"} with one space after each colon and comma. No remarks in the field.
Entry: {"value": 32.4, "unit": "gal"}
